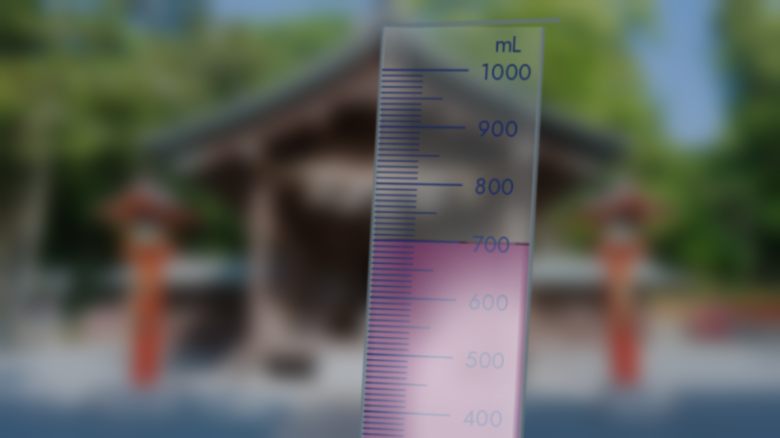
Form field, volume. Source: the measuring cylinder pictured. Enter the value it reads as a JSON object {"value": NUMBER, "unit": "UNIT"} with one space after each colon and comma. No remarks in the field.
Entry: {"value": 700, "unit": "mL"}
